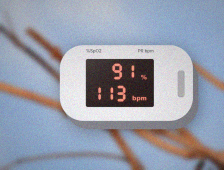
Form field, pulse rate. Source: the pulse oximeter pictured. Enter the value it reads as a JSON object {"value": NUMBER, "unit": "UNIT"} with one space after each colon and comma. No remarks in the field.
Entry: {"value": 113, "unit": "bpm"}
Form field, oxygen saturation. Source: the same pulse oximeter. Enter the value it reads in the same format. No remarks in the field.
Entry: {"value": 91, "unit": "%"}
